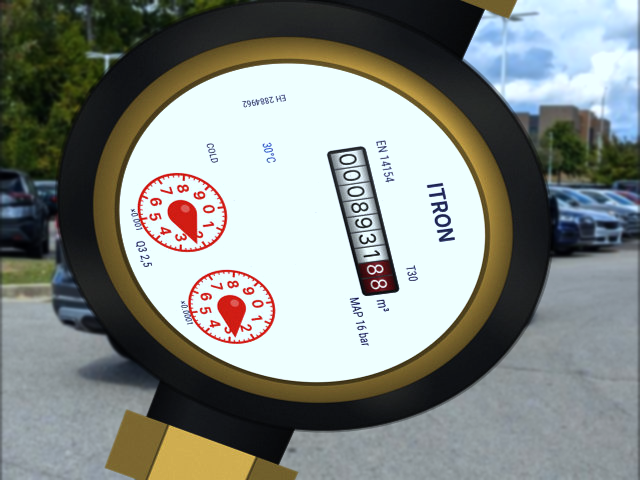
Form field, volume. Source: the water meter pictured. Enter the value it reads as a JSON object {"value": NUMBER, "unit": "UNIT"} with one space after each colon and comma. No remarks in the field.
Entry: {"value": 8931.8822, "unit": "m³"}
